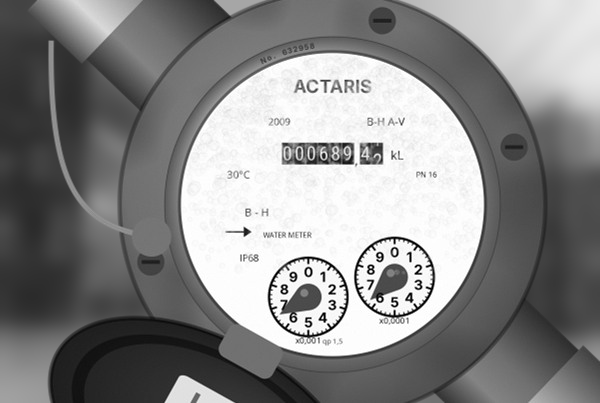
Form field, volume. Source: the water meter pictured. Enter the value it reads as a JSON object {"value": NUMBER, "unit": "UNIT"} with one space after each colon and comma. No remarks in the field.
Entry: {"value": 689.4166, "unit": "kL"}
